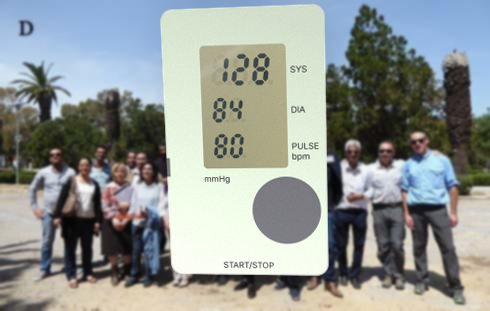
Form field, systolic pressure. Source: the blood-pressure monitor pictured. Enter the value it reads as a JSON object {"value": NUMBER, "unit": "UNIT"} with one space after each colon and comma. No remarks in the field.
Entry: {"value": 128, "unit": "mmHg"}
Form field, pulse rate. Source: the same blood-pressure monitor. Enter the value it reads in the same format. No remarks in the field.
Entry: {"value": 80, "unit": "bpm"}
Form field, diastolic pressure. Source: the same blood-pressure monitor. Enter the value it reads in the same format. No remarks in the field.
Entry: {"value": 84, "unit": "mmHg"}
